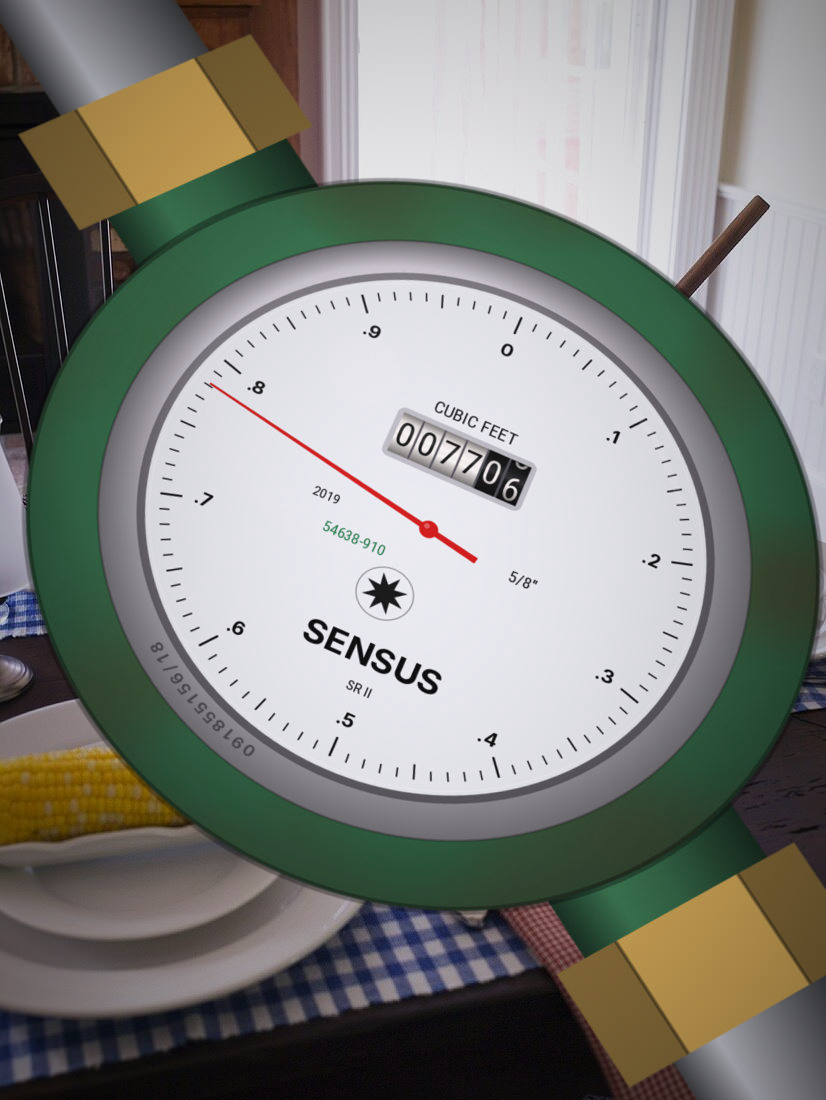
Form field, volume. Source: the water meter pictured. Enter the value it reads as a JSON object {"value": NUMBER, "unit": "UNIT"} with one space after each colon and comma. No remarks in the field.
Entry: {"value": 7705.78, "unit": "ft³"}
